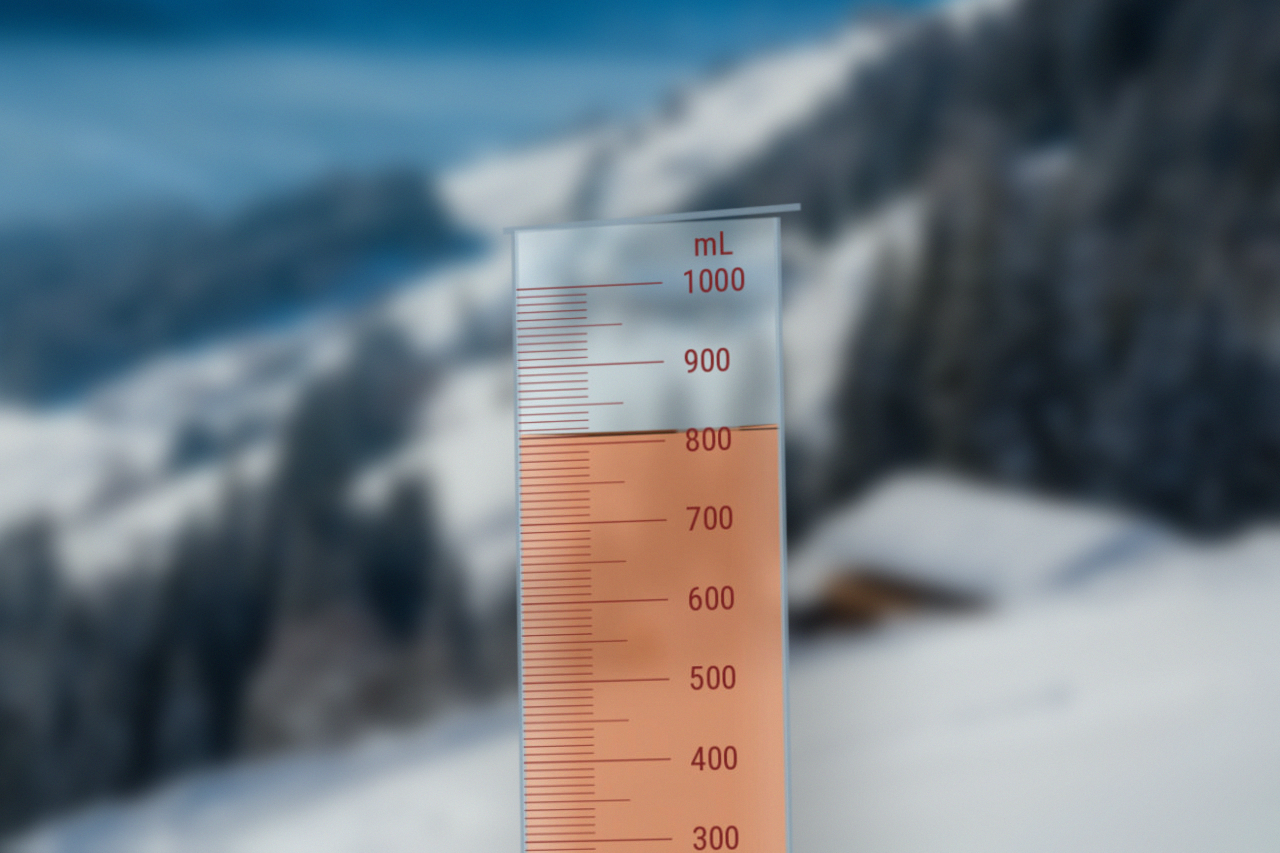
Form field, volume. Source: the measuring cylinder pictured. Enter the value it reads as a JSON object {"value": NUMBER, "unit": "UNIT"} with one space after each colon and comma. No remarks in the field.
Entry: {"value": 810, "unit": "mL"}
